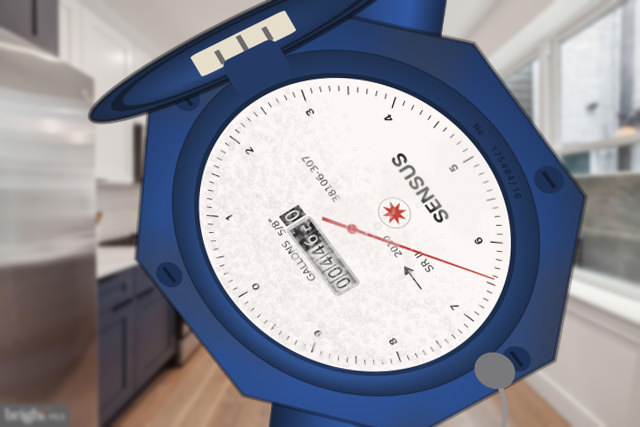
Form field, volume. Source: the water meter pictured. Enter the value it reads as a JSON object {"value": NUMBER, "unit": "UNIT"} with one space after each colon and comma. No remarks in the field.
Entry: {"value": 44646.4, "unit": "gal"}
